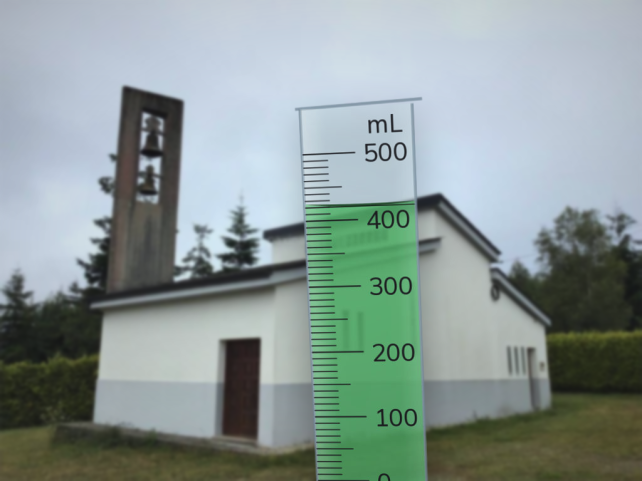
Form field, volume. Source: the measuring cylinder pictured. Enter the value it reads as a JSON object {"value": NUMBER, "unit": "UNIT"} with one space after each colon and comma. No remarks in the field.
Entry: {"value": 420, "unit": "mL"}
